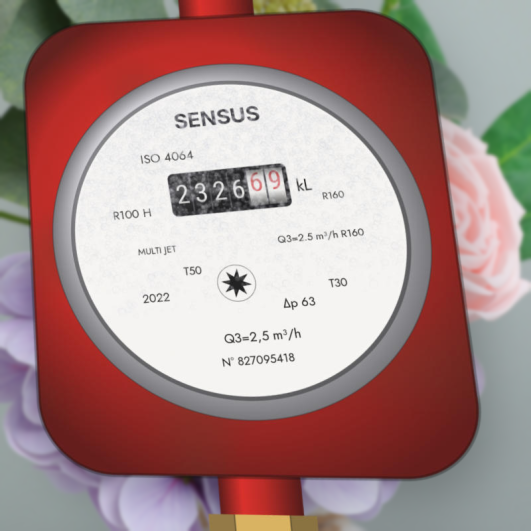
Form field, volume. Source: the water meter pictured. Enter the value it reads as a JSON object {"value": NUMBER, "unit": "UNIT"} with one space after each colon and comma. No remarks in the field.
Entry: {"value": 2326.69, "unit": "kL"}
